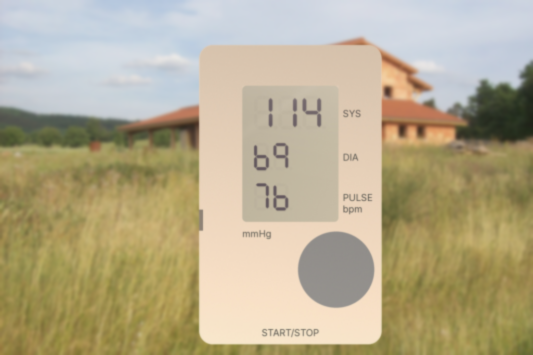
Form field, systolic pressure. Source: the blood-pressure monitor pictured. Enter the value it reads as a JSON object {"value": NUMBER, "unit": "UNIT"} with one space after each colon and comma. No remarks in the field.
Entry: {"value": 114, "unit": "mmHg"}
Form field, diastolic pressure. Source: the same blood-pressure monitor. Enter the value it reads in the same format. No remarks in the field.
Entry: {"value": 69, "unit": "mmHg"}
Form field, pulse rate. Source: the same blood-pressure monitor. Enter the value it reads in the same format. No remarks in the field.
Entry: {"value": 76, "unit": "bpm"}
